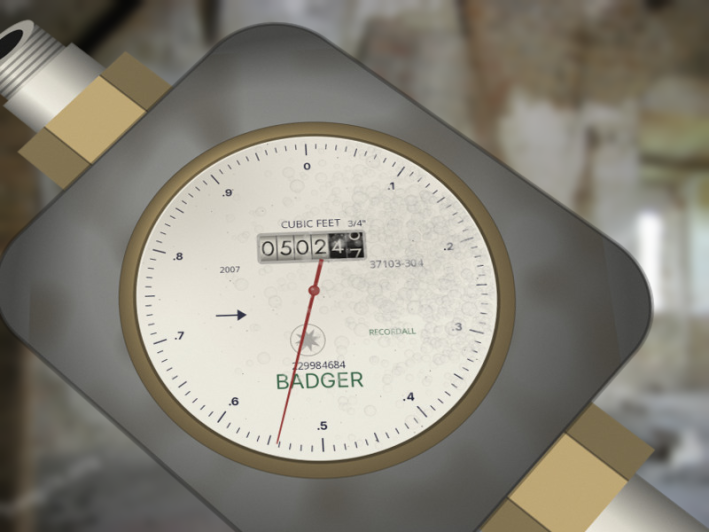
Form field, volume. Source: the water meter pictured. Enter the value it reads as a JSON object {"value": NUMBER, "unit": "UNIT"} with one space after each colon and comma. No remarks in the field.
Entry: {"value": 50246.54, "unit": "ft³"}
